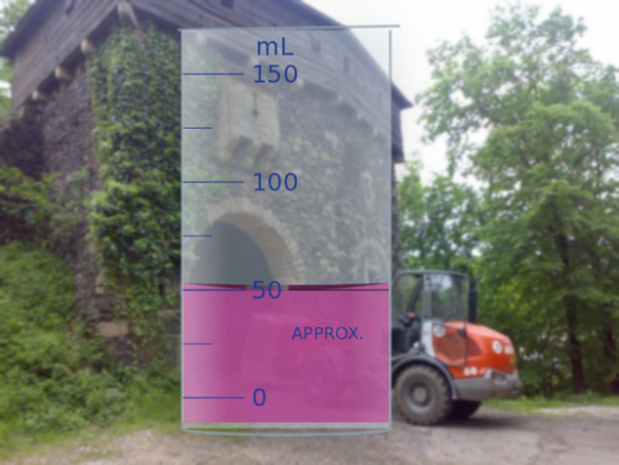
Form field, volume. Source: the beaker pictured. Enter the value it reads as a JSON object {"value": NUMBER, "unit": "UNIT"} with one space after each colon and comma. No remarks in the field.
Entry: {"value": 50, "unit": "mL"}
